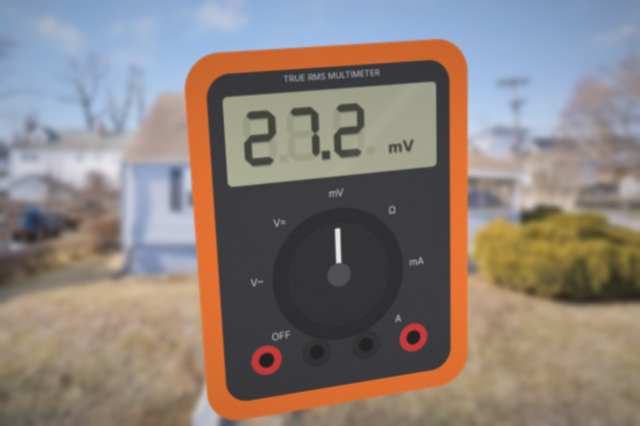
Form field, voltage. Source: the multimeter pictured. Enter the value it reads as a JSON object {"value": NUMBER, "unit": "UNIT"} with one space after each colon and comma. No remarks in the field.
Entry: {"value": 27.2, "unit": "mV"}
